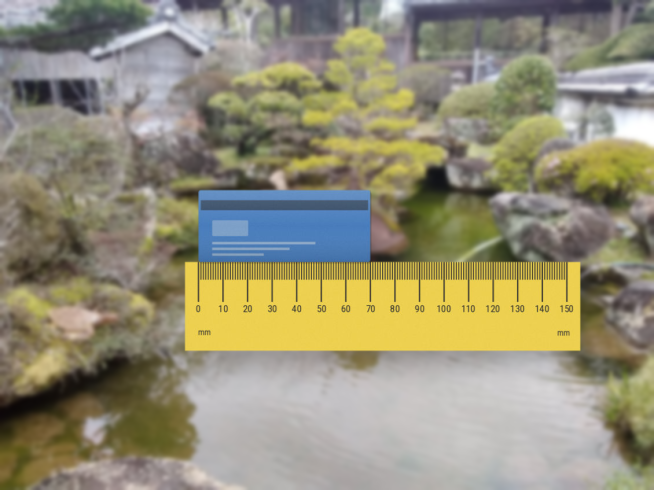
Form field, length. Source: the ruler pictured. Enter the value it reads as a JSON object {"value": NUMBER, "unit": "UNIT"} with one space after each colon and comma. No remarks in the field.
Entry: {"value": 70, "unit": "mm"}
